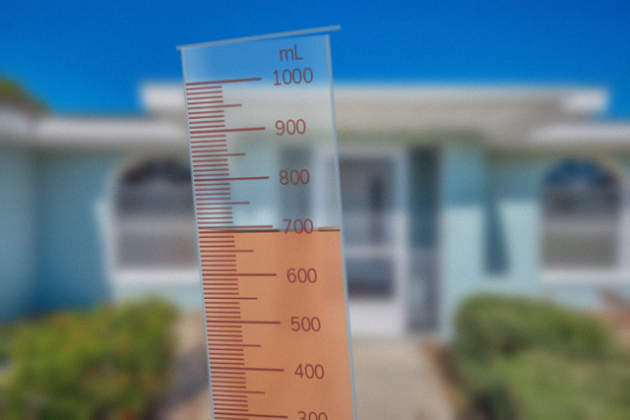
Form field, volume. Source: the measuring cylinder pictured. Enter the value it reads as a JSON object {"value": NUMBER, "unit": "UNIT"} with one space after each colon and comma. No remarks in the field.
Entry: {"value": 690, "unit": "mL"}
